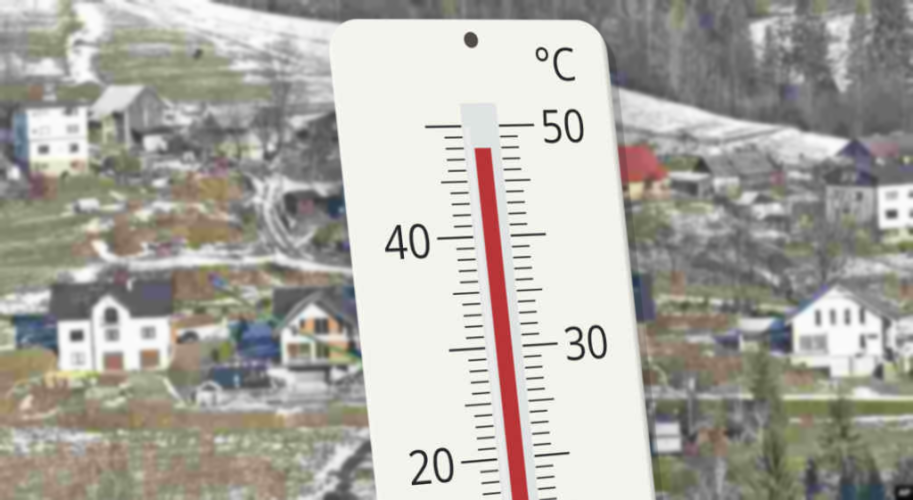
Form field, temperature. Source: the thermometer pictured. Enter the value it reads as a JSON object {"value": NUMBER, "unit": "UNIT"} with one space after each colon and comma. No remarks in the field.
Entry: {"value": 48, "unit": "°C"}
